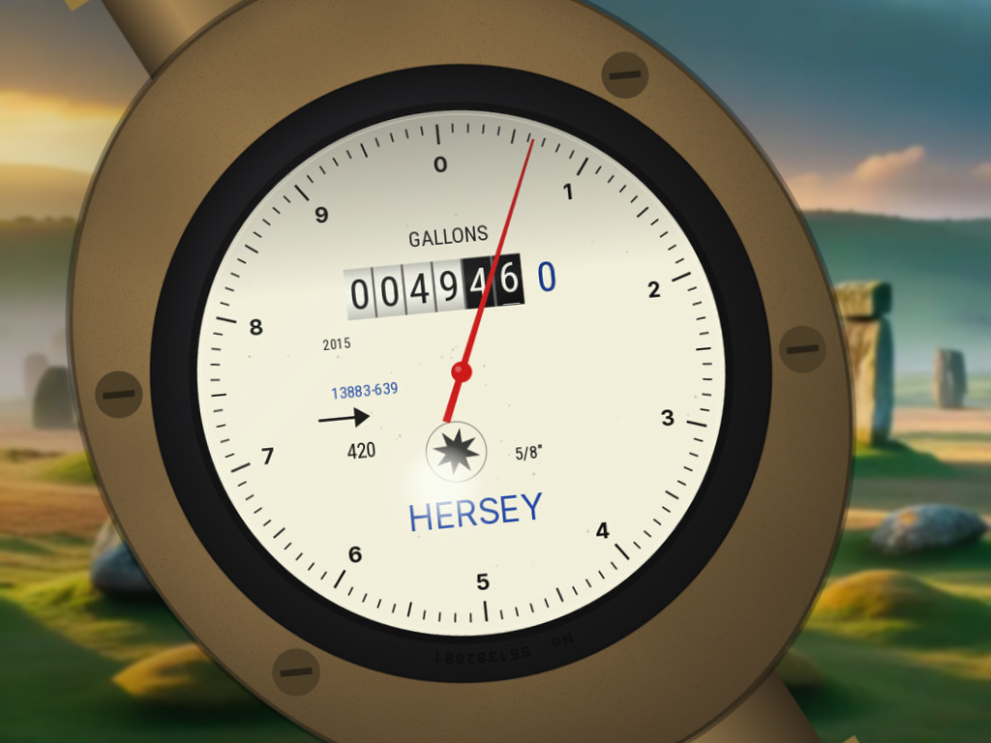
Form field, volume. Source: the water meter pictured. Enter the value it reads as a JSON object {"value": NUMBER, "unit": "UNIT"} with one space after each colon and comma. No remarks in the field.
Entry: {"value": 49460.6, "unit": "gal"}
